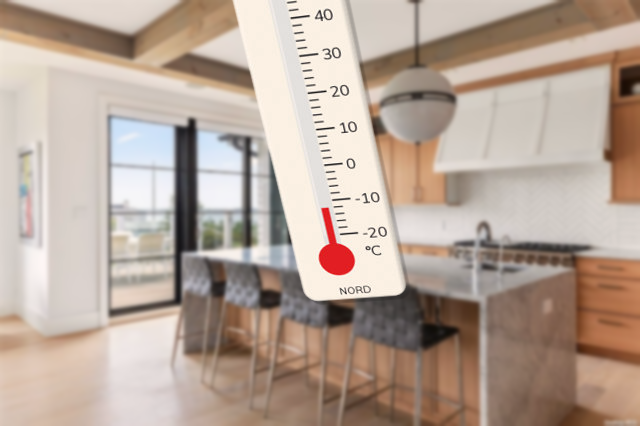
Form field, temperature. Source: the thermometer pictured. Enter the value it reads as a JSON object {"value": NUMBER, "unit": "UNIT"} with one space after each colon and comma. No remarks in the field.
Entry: {"value": -12, "unit": "°C"}
